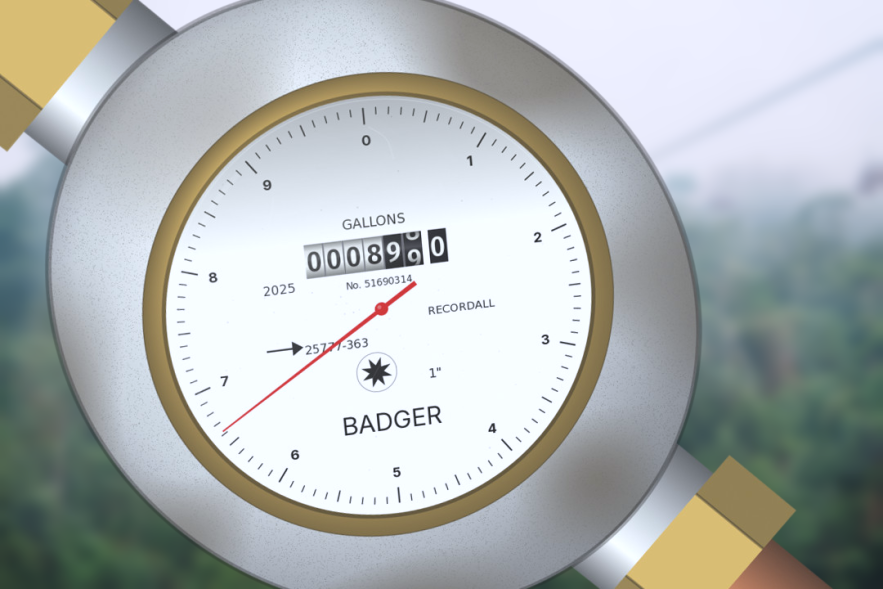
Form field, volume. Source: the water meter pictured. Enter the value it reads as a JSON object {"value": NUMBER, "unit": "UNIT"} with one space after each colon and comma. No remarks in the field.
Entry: {"value": 8986.6, "unit": "gal"}
